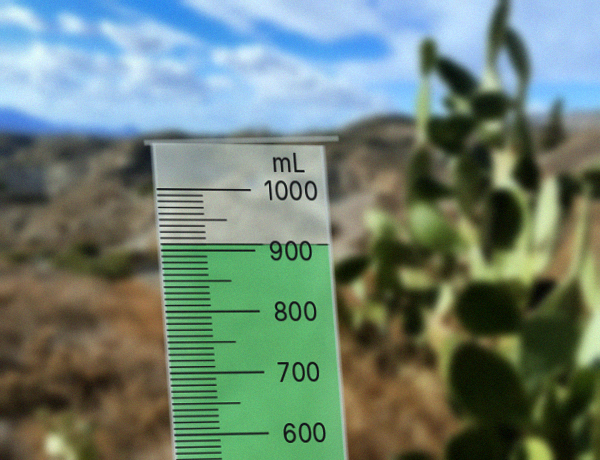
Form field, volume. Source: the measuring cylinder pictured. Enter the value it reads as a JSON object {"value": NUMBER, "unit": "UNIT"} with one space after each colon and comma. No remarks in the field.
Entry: {"value": 910, "unit": "mL"}
